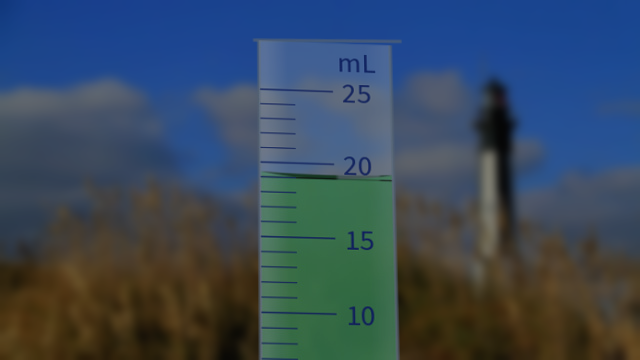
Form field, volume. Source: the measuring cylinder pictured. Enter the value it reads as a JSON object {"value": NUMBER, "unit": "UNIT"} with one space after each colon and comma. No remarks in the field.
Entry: {"value": 19, "unit": "mL"}
